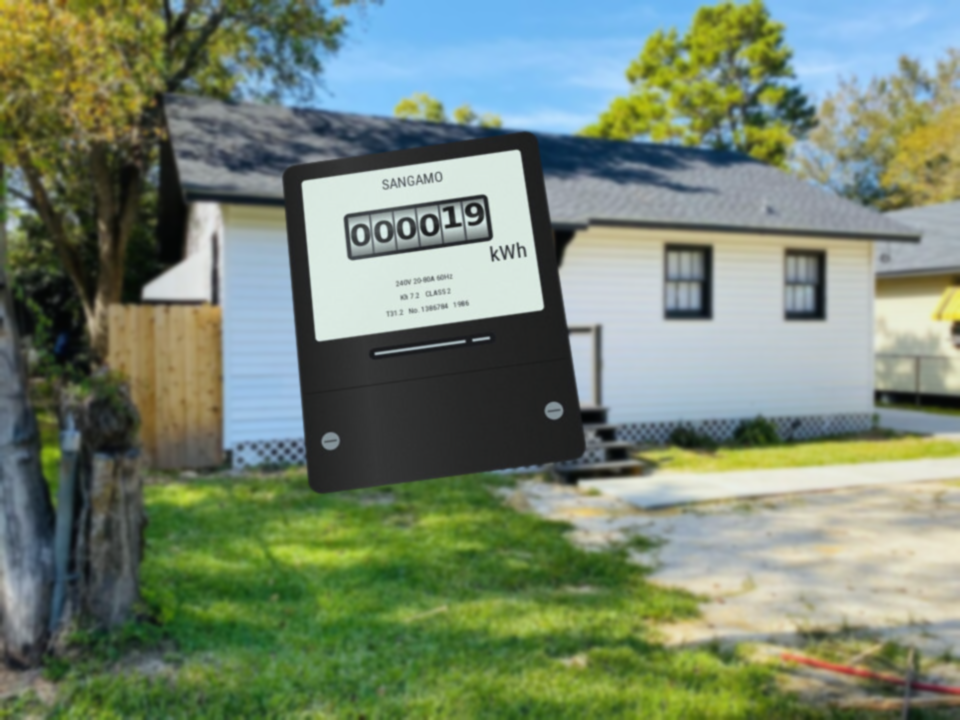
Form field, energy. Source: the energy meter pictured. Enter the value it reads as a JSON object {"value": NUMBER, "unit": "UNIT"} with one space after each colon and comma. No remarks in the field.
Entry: {"value": 19, "unit": "kWh"}
